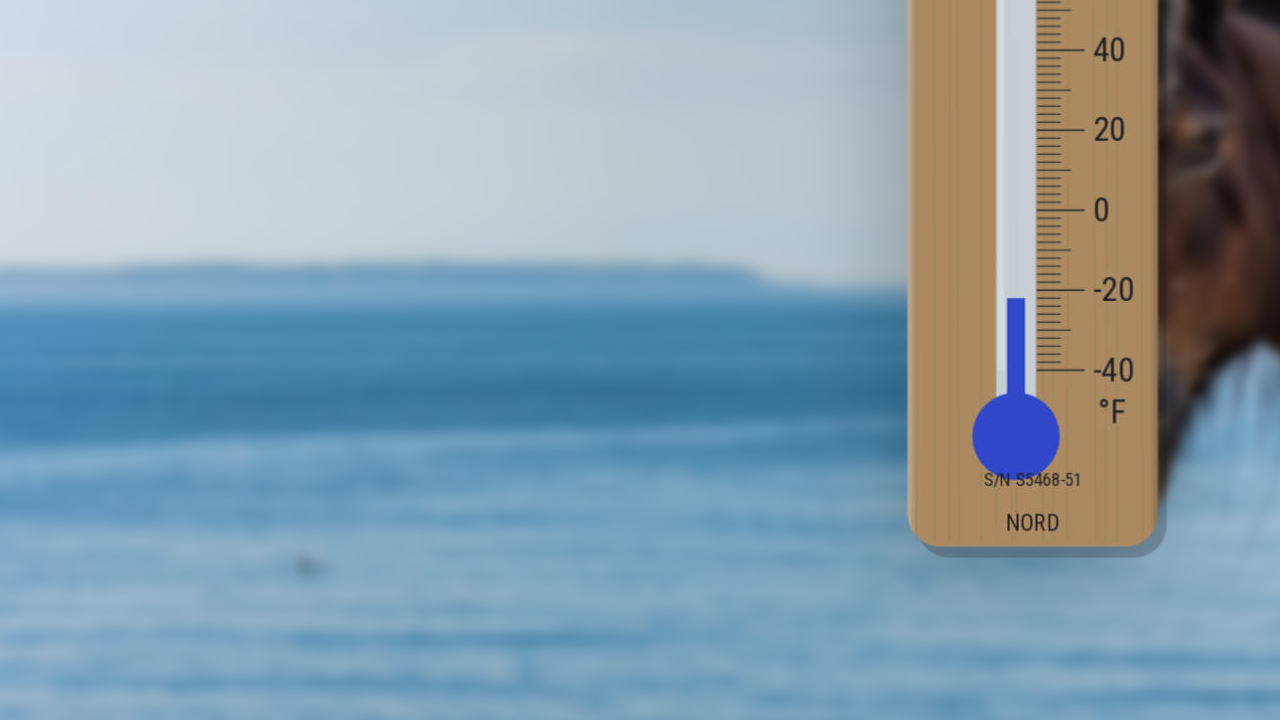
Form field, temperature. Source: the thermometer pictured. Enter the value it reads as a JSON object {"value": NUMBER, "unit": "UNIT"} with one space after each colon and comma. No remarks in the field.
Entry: {"value": -22, "unit": "°F"}
